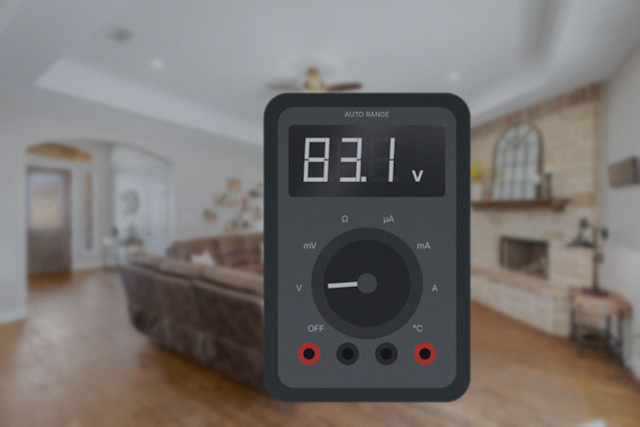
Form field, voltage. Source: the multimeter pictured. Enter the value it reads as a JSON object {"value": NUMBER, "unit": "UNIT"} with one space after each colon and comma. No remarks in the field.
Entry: {"value": 83.1, "unit": "V"}
